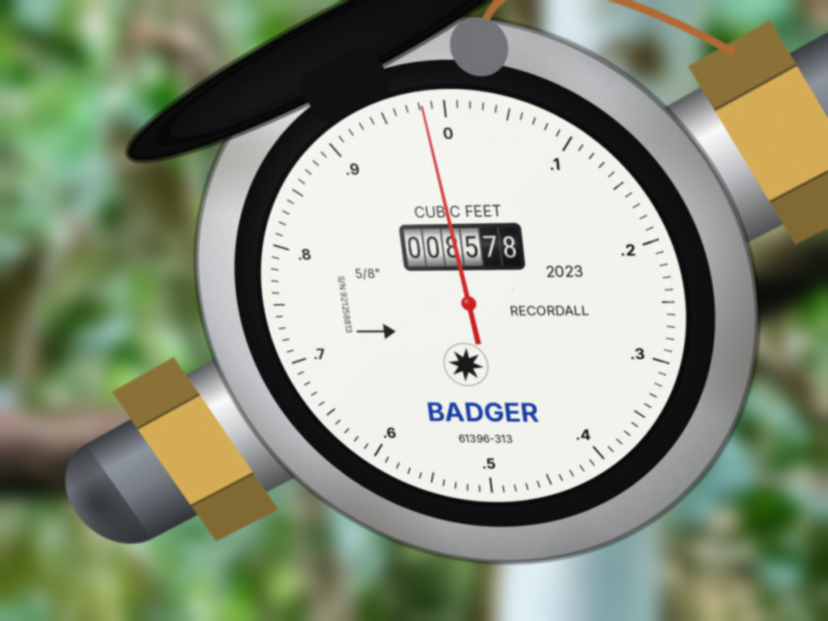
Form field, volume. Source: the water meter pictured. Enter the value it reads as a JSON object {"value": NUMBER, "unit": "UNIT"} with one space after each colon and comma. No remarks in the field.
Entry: {"value": 8577.98, "unit": "ft³"}
